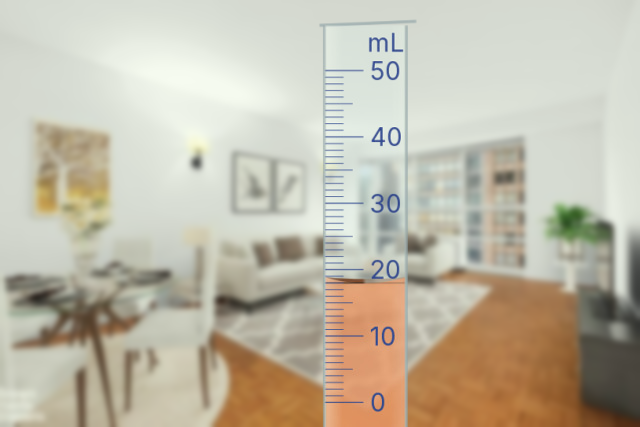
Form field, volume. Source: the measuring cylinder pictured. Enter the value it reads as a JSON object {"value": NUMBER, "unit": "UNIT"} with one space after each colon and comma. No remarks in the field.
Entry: {"value": 18, "unit": "mL"}
